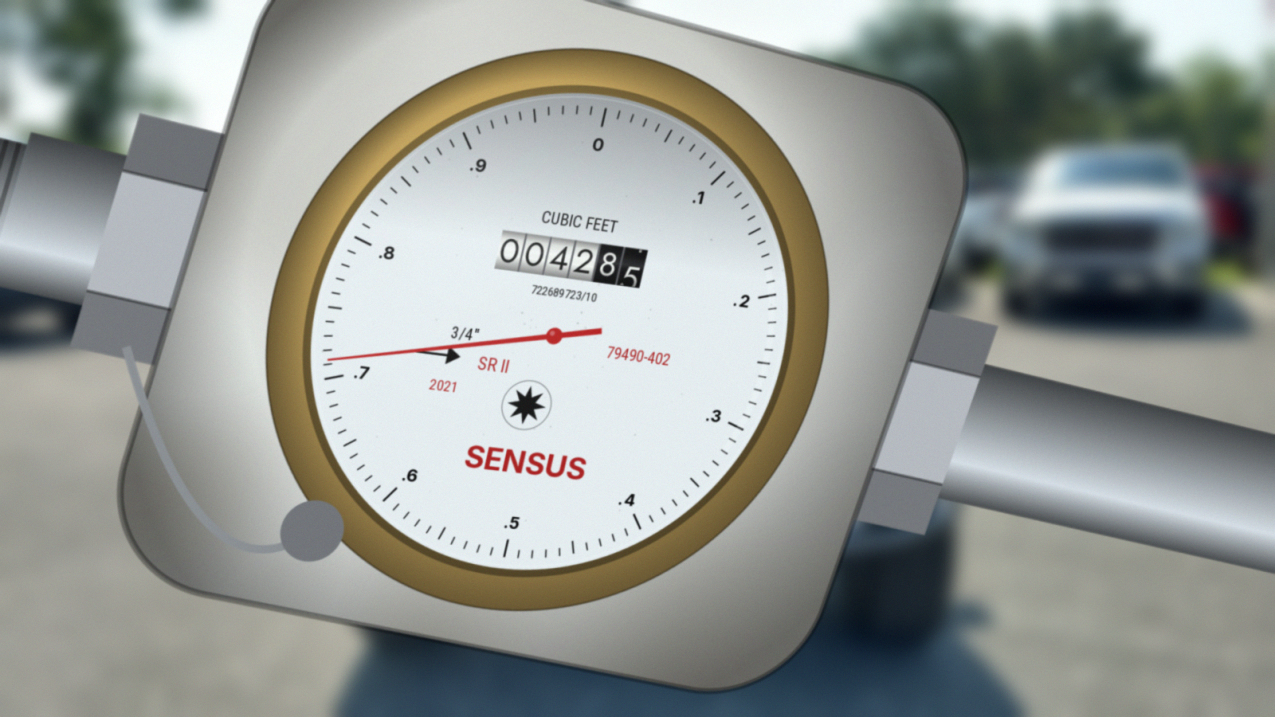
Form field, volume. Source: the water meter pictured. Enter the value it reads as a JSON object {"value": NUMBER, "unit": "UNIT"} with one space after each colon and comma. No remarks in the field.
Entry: {"value": 4284.71, "unit": "ft³"}
